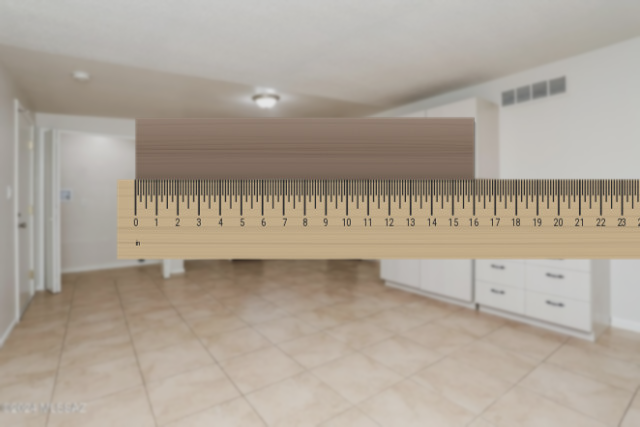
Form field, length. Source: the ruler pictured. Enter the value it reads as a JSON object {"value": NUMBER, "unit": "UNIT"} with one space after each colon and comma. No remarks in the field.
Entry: {"value": 16, "unit": "in"}
